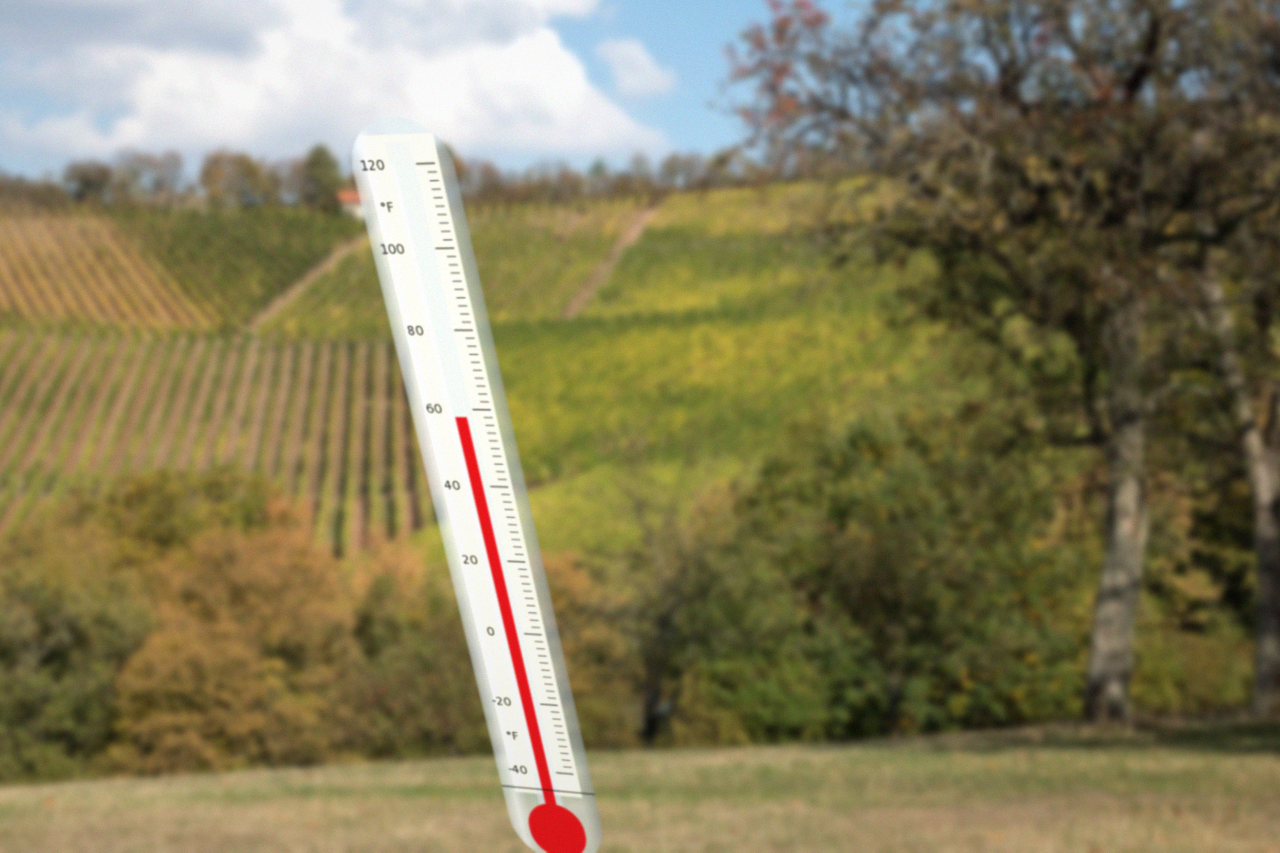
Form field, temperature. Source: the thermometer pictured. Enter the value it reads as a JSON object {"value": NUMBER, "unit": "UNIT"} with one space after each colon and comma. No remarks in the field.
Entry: {"value": 58, "unit": "°F"}
